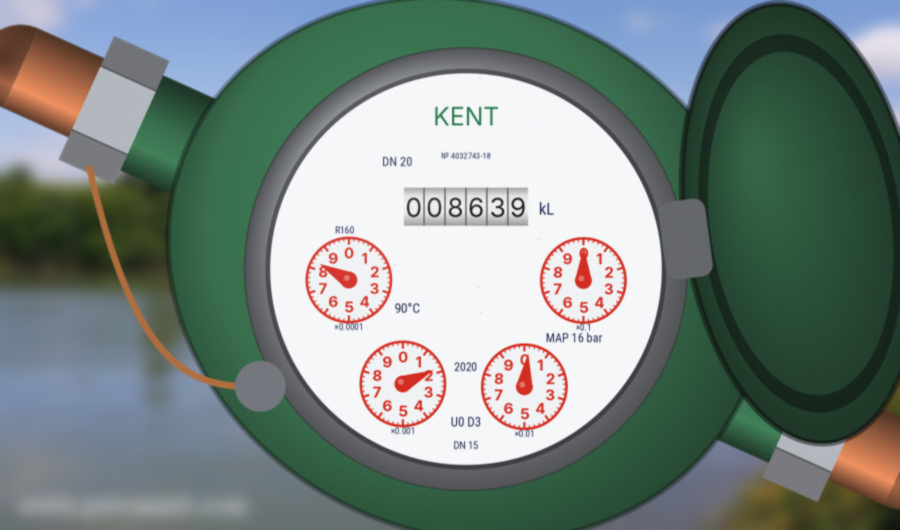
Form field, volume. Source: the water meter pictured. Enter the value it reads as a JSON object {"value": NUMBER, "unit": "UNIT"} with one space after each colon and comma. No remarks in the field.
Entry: {"value": 8639.0018, "unit": "kL"}
